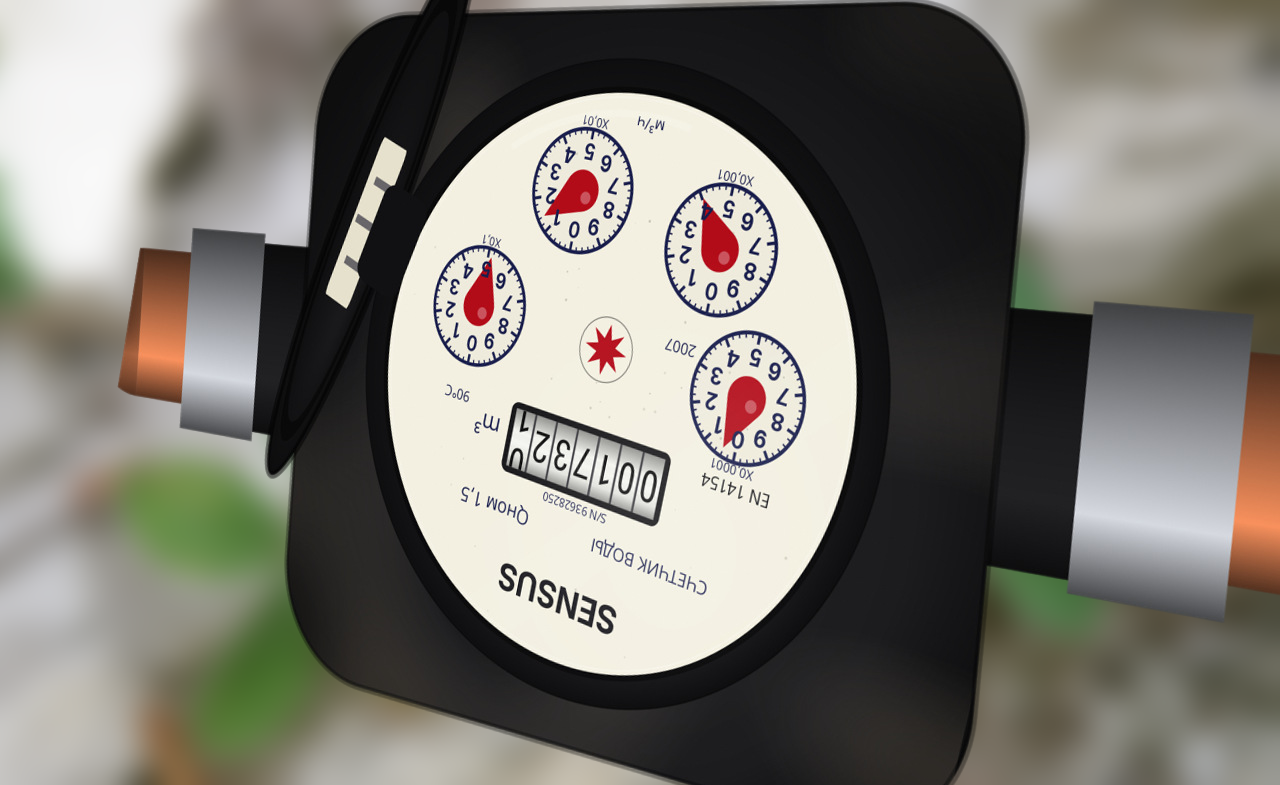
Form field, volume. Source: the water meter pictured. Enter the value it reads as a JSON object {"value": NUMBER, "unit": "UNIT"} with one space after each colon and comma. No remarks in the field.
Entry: {"value": 17320.5140, "unit": "m³"}
